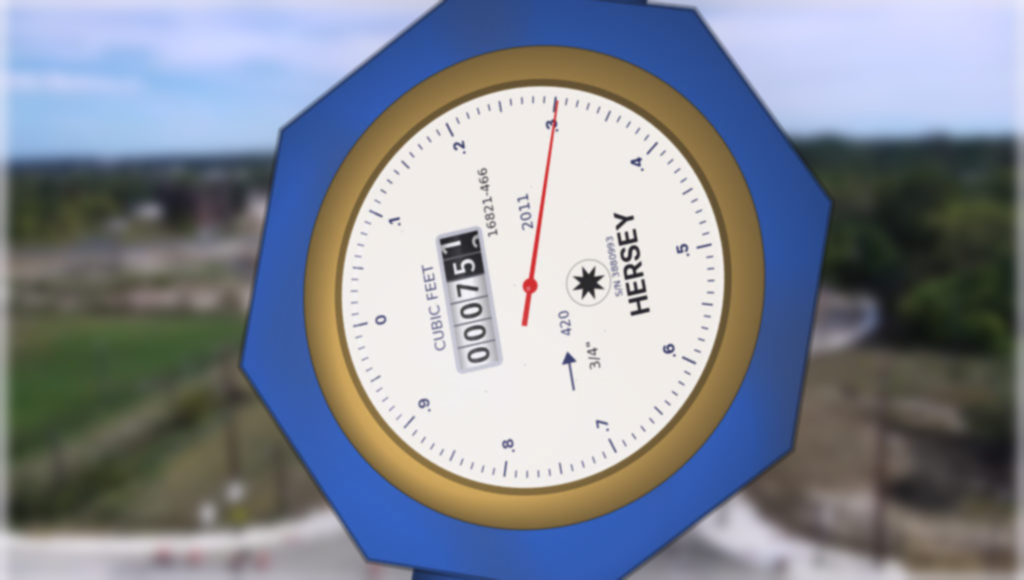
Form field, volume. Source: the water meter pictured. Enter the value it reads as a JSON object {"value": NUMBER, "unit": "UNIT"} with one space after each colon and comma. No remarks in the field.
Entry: {"value": 751.30, "unit": "ft³"}
